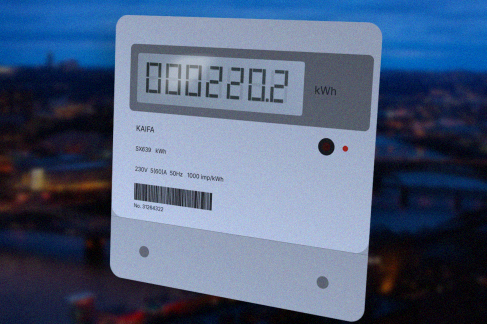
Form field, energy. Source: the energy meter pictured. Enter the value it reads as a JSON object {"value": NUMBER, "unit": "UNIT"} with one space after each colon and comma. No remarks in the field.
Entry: {"value": 220.2, "unit": "kWh"}
